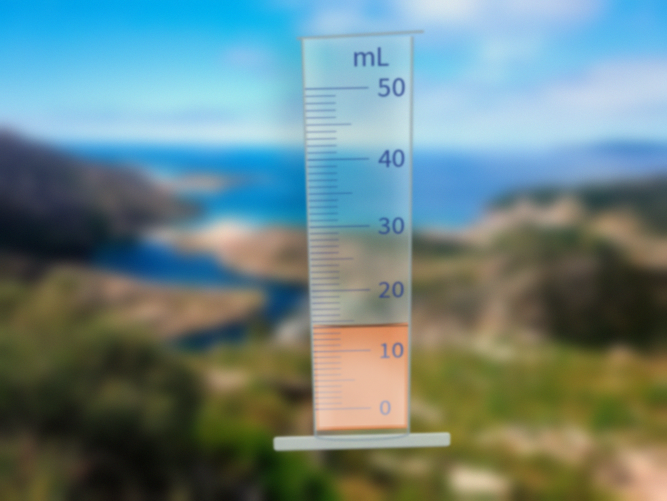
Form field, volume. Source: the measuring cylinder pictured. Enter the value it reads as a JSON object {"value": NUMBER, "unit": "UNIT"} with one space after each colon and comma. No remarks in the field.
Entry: {"value": 14, "unit": "mL"}
